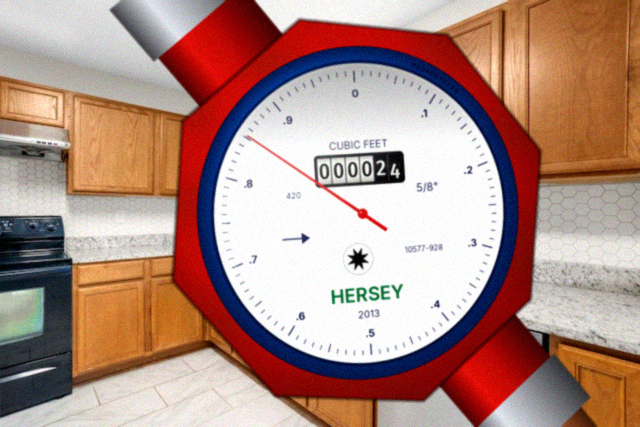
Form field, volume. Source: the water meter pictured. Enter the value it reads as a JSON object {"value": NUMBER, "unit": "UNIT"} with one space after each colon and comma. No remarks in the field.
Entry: {"value": 23.85, "unit": "ft³"}
